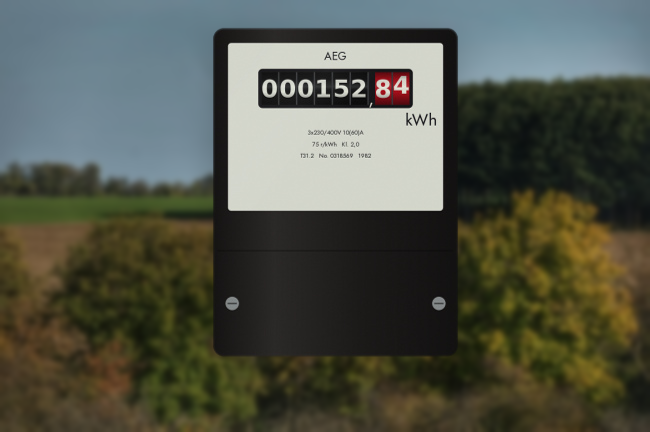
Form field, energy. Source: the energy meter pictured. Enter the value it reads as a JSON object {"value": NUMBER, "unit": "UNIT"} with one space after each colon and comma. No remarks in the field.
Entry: {"value": 152.84, "unit": "kWh"}
